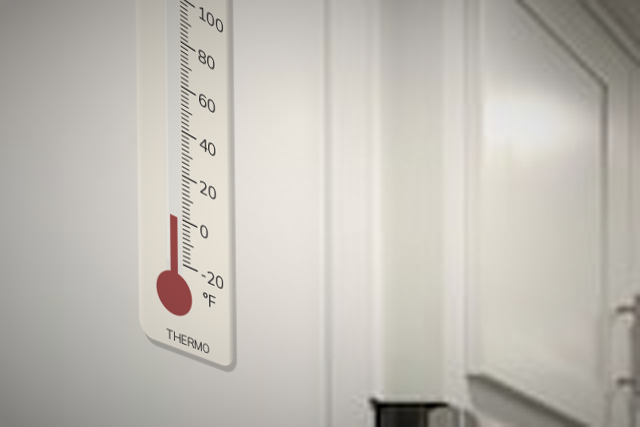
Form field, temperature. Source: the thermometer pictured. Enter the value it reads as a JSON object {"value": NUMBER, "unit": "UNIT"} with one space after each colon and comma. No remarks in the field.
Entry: {"value": 0, "unit": "°F"}
